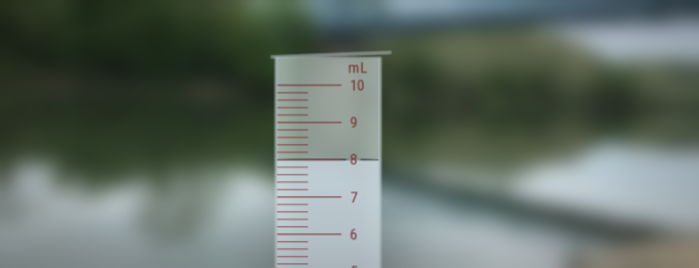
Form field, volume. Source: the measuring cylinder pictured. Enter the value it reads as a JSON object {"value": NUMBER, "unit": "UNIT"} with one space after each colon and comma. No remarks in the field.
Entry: {"value": 8, "unit": "mL"}
